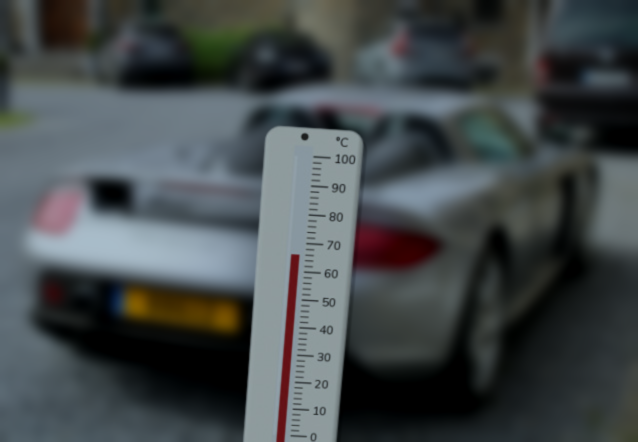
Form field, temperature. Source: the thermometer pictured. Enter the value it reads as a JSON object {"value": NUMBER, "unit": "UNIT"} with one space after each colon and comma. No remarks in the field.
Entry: {"value": 66, "unit": "°C"}
